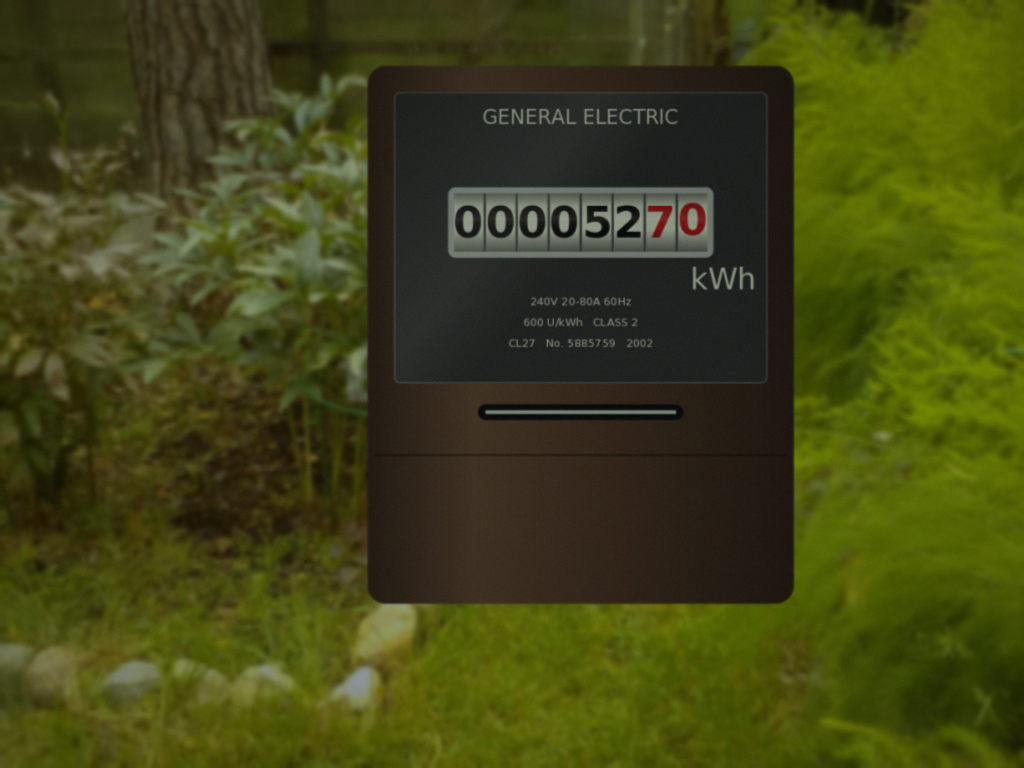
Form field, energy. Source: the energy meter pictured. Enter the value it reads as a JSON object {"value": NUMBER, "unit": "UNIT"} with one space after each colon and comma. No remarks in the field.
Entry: {"value": 52.70, "unit": "kWh"}
